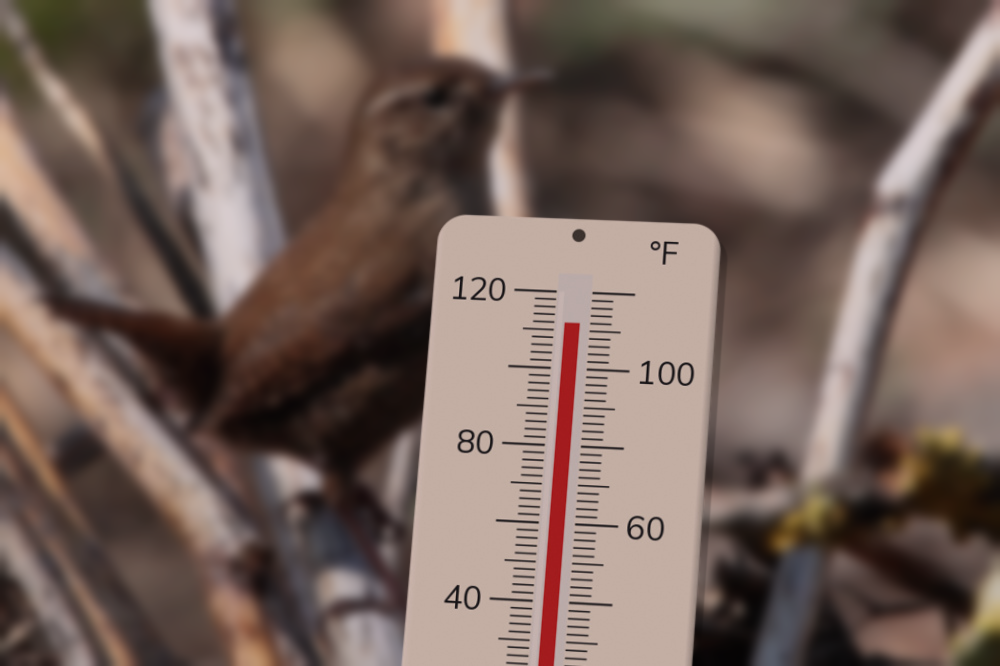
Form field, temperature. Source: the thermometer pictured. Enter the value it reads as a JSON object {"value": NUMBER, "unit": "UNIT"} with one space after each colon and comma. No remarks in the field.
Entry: {"value": 112, "unit": "°F"}
